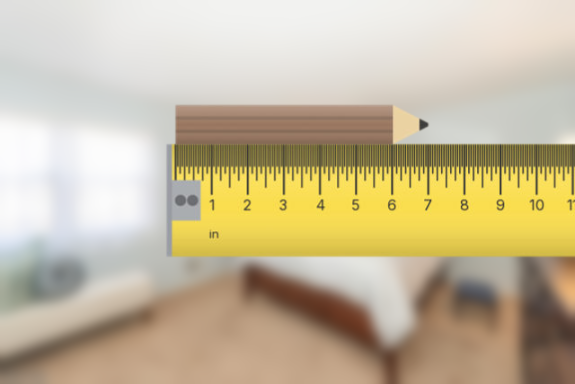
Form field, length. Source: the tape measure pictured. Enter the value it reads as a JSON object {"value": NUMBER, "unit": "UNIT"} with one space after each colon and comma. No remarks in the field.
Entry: {"value": 7, "unit": "in"}
